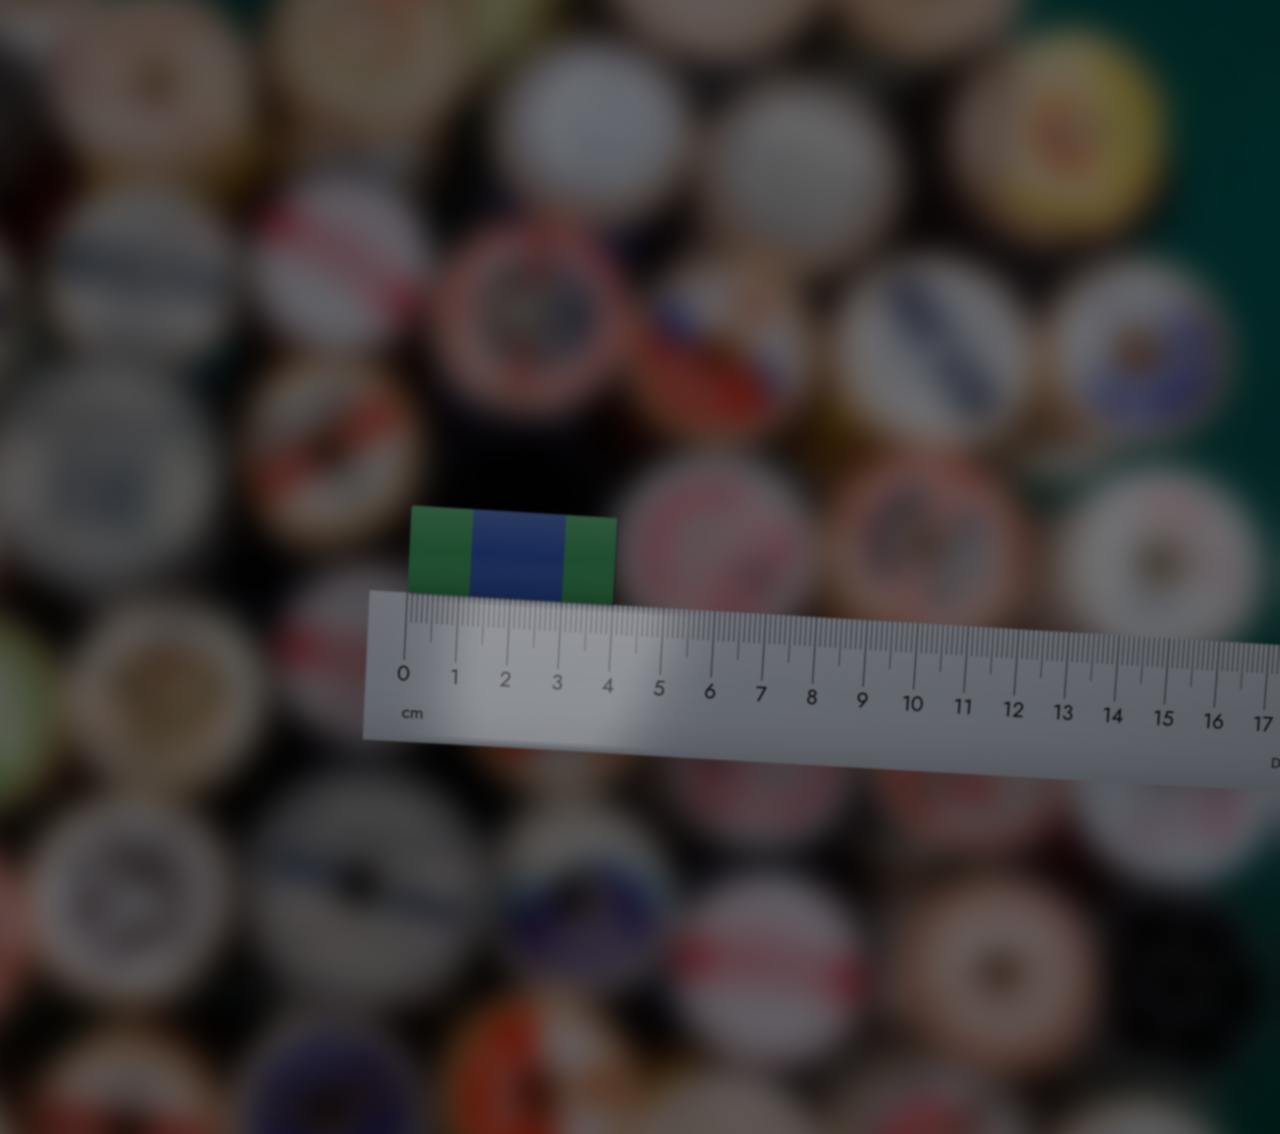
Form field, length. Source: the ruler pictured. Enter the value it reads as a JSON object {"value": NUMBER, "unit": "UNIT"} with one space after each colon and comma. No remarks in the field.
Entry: {"value": 4, "unit": "cm"}
